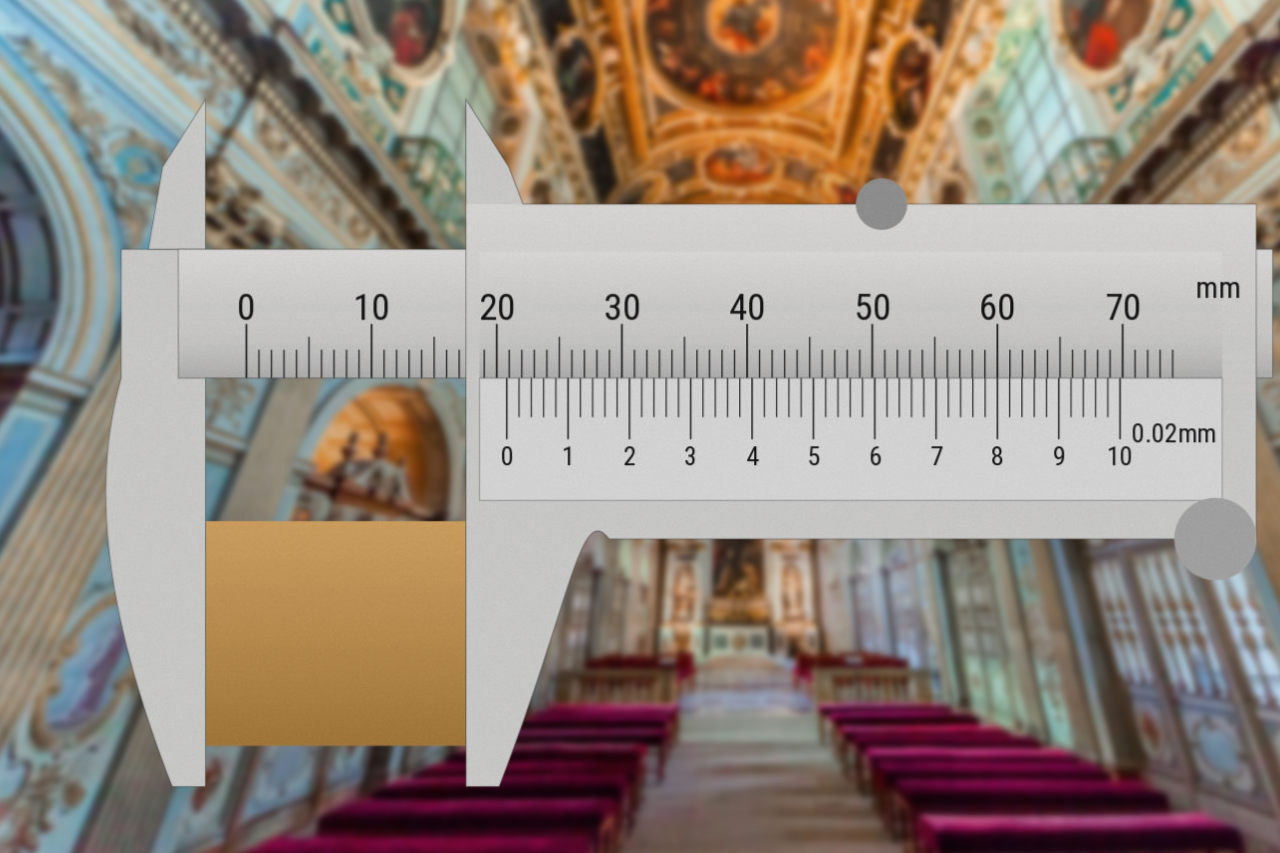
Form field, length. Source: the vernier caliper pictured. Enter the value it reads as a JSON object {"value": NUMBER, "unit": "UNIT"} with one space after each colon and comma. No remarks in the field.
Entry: {"value": 20.8, "unit": "mm"}
